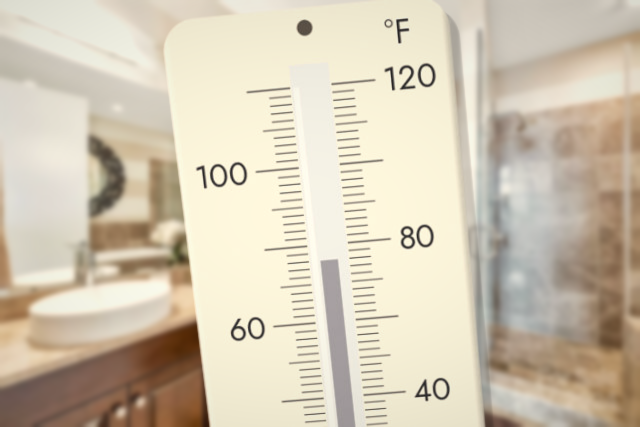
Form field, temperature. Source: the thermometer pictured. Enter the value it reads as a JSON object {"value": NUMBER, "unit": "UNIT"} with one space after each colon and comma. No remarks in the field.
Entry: {"value": 76, "unit": "°F"}
